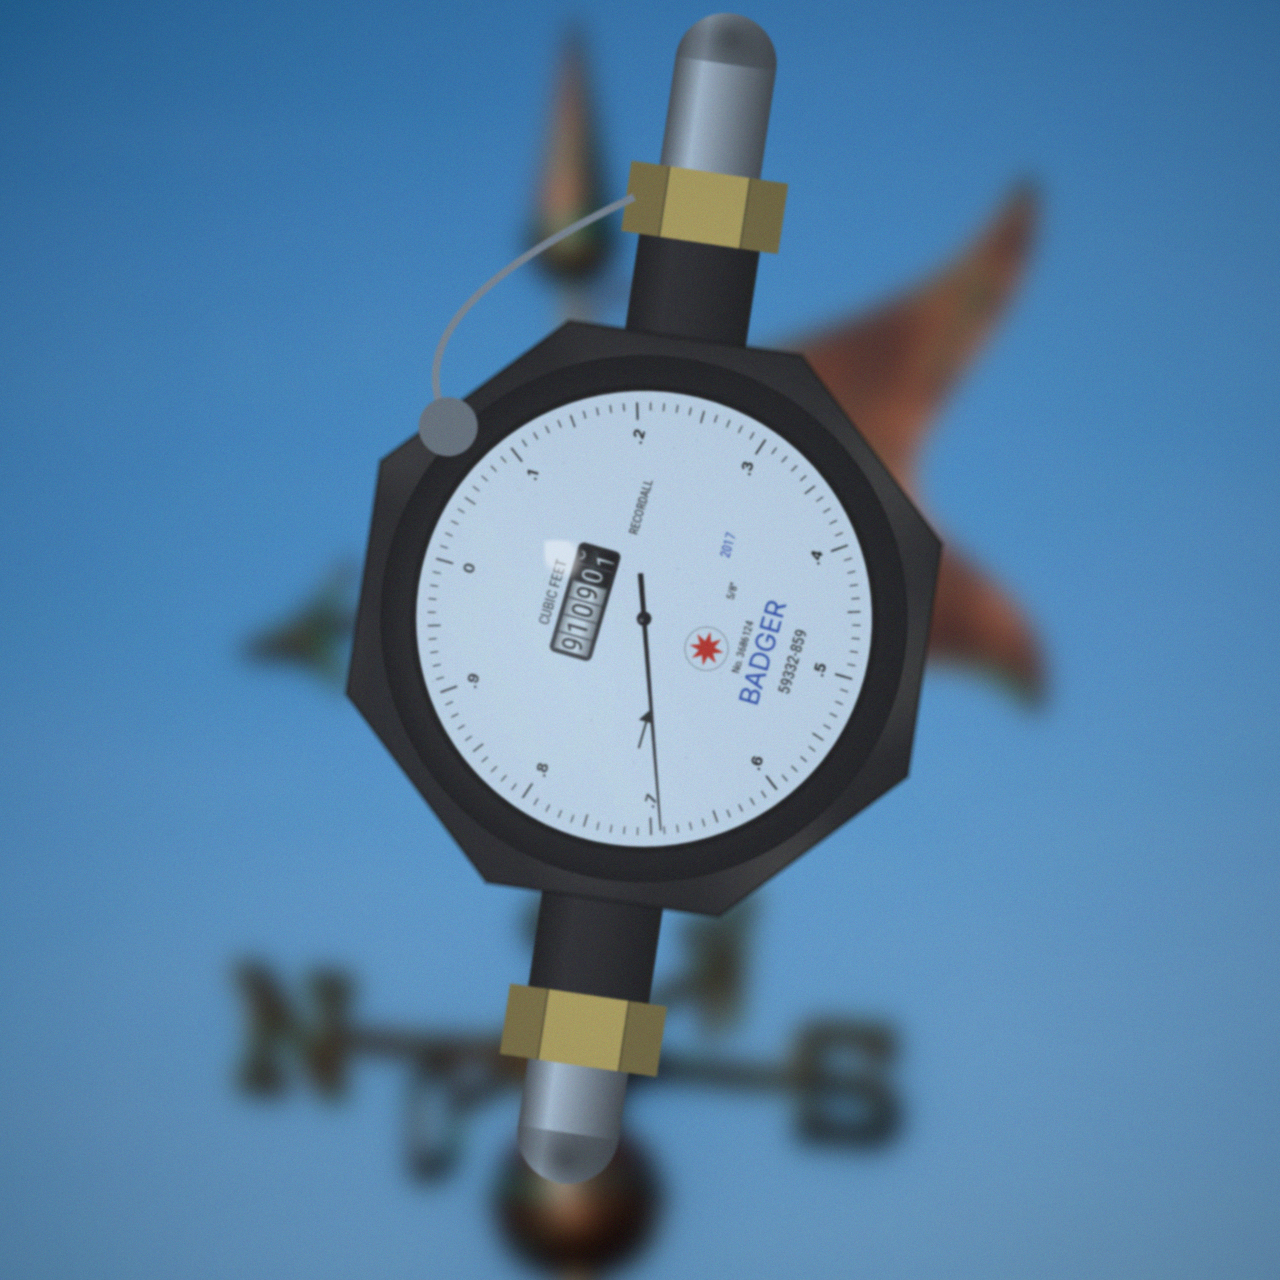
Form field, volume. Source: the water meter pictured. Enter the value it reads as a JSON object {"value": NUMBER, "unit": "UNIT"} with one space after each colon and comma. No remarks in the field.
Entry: {"value": 910900.69, "unit": "ft³"}
